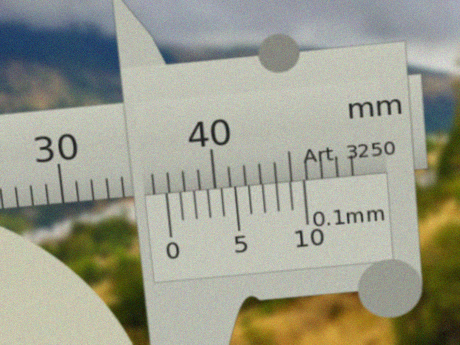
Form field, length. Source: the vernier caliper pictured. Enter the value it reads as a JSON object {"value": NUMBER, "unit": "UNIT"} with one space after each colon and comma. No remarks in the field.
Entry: {"value": 36.8, "unit": "mm"}
